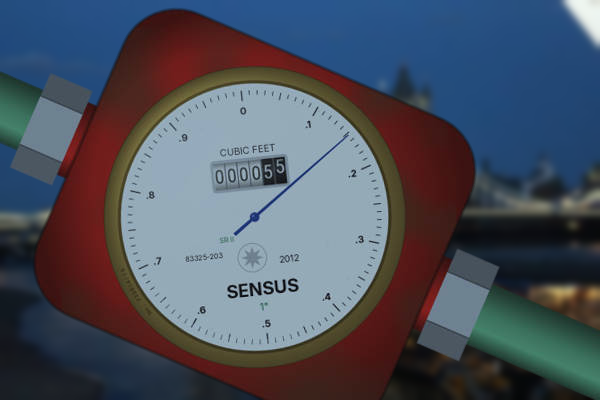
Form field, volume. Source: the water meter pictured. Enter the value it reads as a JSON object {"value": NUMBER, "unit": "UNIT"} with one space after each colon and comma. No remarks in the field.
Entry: {"value": 55.15, "unit": "ft³"}
